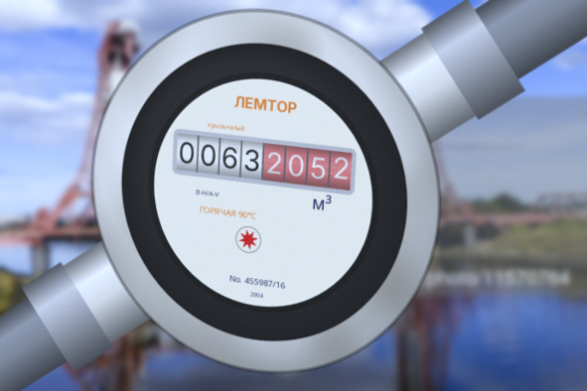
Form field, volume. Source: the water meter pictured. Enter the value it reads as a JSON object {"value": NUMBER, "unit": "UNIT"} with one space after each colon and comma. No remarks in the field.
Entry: {"value": 63.2052, "unit": "m³"}
